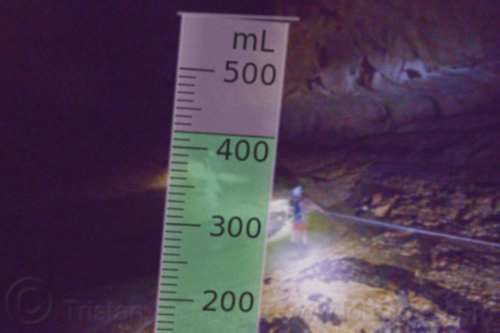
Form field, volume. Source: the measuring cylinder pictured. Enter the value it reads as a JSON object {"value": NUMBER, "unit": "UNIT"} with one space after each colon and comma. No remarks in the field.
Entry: {"value": 420, "unit": "mL"}
